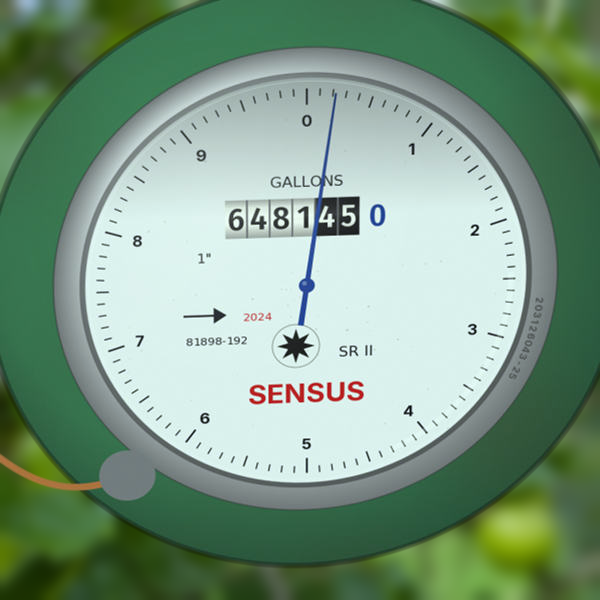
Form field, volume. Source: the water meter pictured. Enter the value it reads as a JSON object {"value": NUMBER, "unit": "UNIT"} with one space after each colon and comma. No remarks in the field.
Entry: {"value": 6481450.2, "unit": "gal"}
